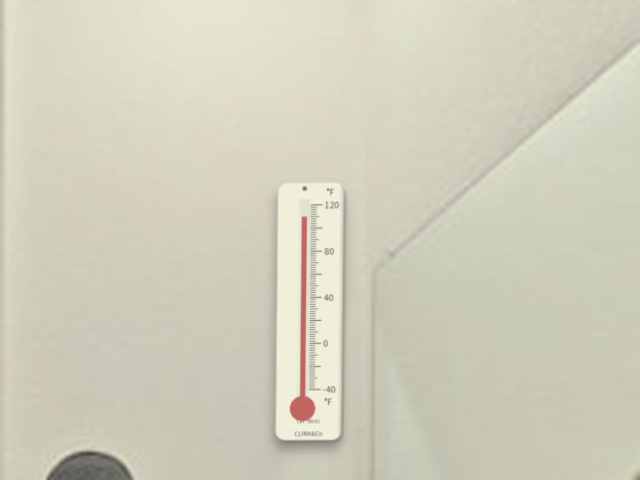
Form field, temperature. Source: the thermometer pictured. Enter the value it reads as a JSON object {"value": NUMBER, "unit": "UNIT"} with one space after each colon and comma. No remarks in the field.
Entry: {"value": 110, "unit": "°F"}
